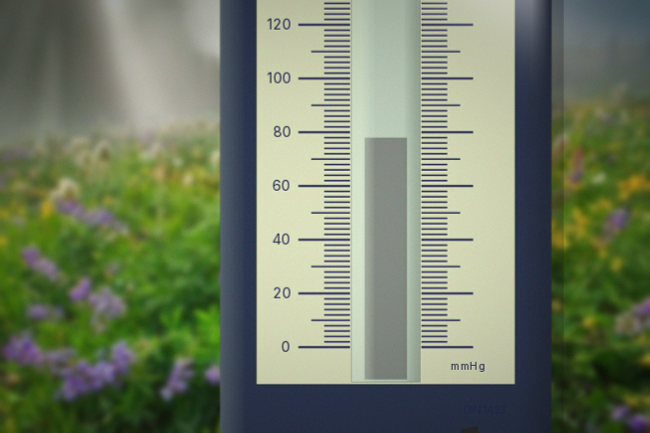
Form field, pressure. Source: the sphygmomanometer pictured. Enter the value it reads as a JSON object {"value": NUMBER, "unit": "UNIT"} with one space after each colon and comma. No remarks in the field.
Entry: {"value": 78, "unit": "mmHg"}
